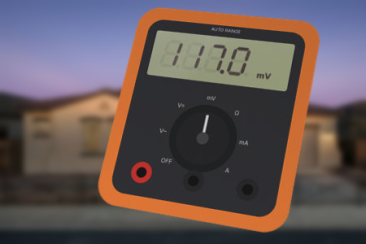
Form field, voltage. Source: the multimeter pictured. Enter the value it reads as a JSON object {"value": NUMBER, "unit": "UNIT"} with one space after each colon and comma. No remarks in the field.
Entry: {"value": 117.0, "unit": "mV"}
